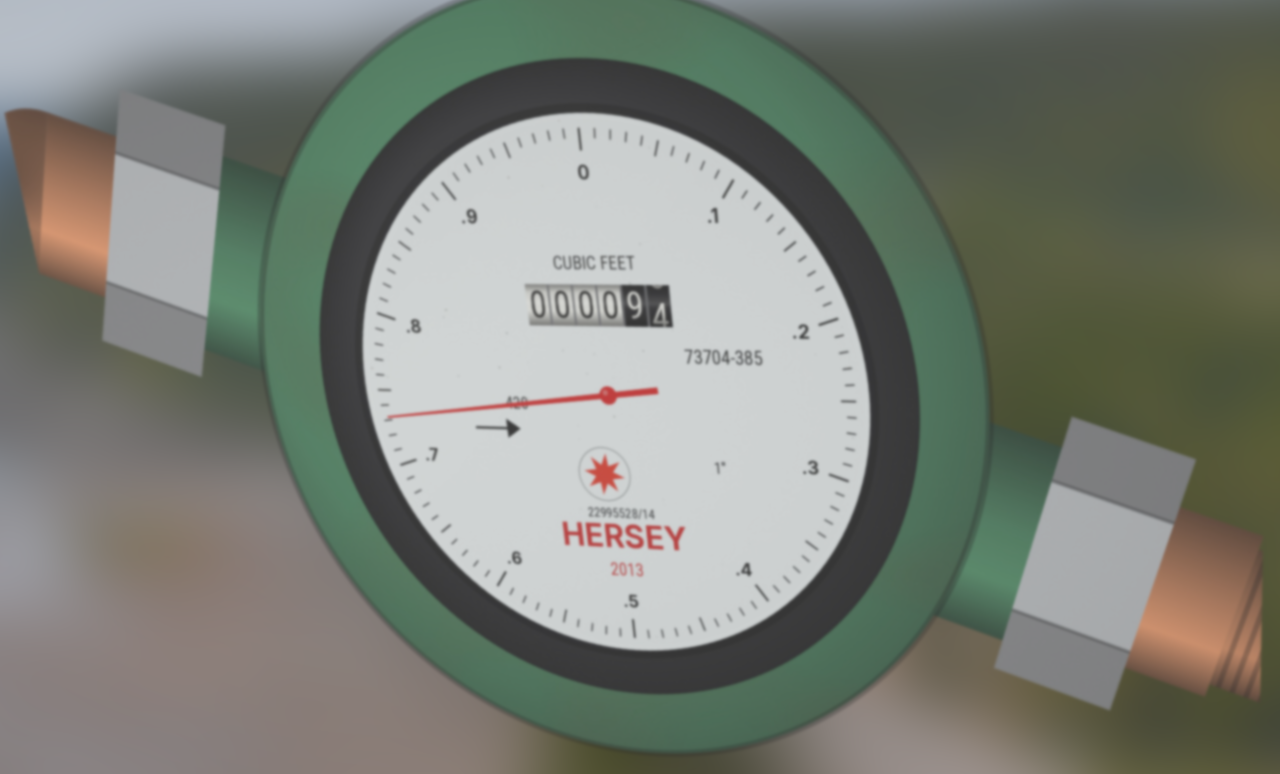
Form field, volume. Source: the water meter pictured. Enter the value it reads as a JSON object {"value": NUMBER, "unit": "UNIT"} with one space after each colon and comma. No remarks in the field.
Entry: {"value": 93.73, "unit": "ft³"}
